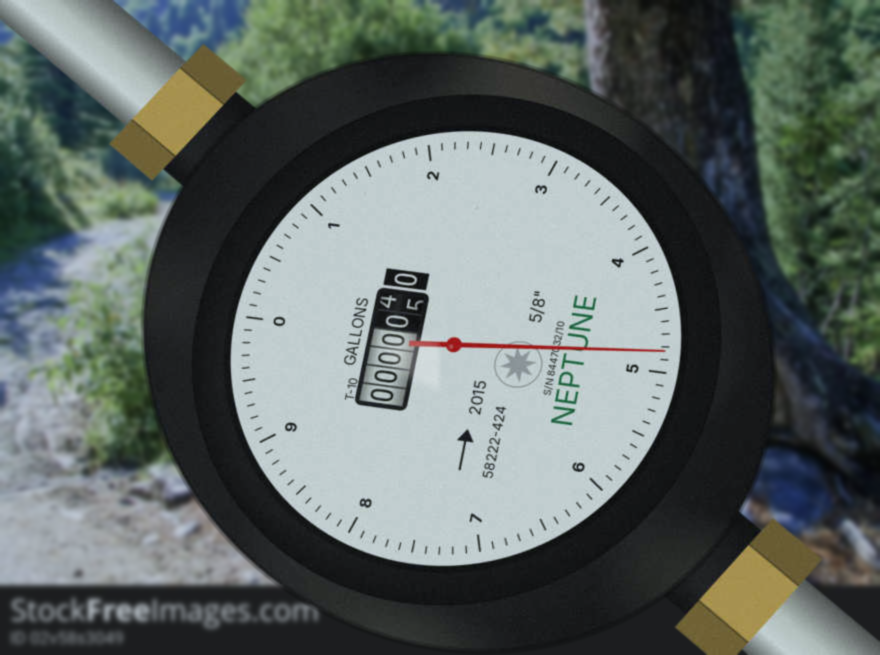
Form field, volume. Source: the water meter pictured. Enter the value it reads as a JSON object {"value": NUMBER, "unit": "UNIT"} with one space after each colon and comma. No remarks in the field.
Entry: {"value": 44.8, "unit": "gal"}
